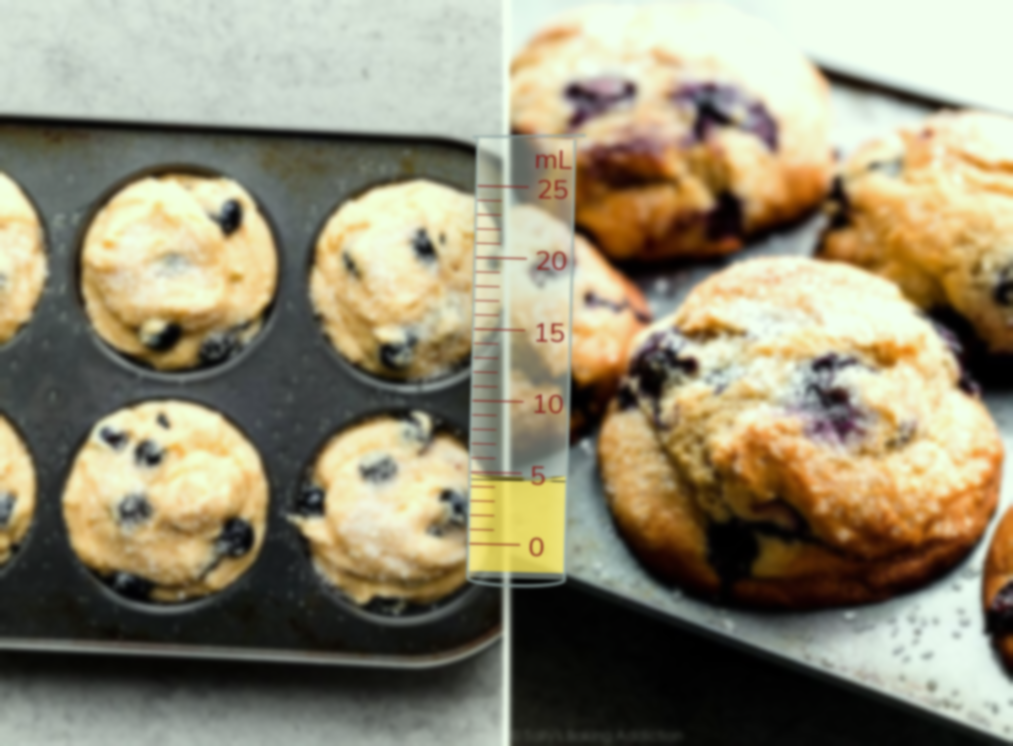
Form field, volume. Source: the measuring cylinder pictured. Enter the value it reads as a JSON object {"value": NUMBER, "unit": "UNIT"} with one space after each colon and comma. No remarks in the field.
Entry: {"value": 4.5, "unit": "mL"}
